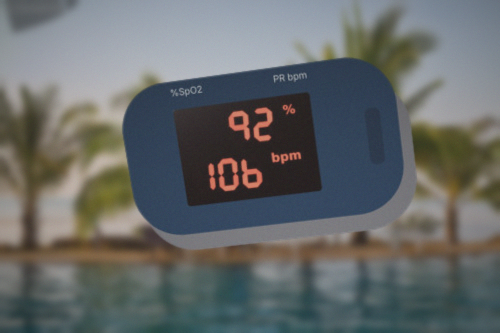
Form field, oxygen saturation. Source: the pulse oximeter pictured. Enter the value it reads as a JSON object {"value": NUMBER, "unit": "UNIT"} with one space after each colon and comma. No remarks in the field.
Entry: {"value": 92, "unit": "%"}
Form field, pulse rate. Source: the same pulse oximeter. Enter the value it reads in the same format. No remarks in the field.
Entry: {"value": 106, "unit": "bpm"}
